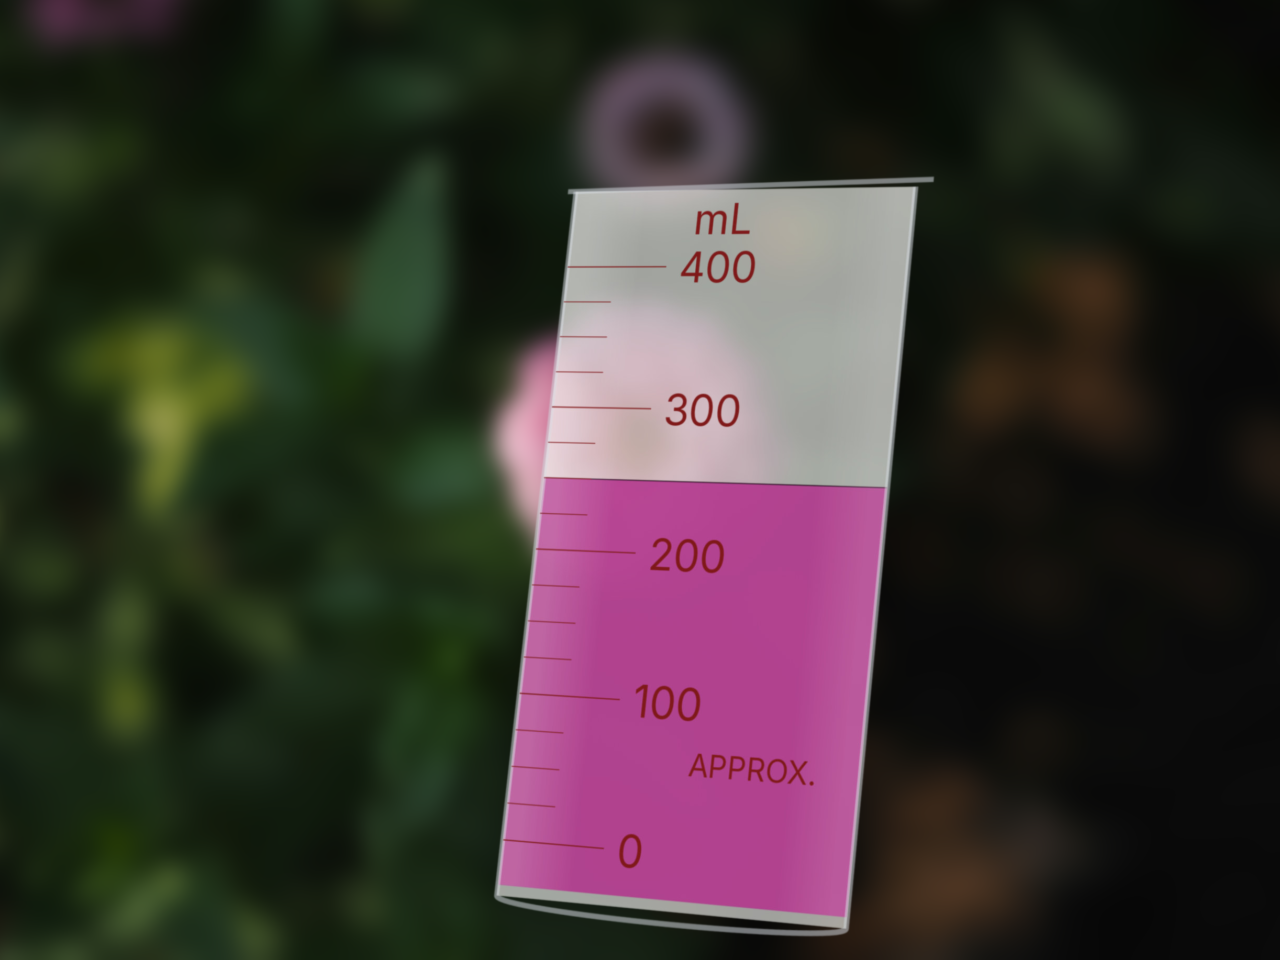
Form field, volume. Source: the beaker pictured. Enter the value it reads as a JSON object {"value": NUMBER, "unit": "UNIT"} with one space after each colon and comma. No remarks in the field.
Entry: {"value": 250, "unit": "mL"}
